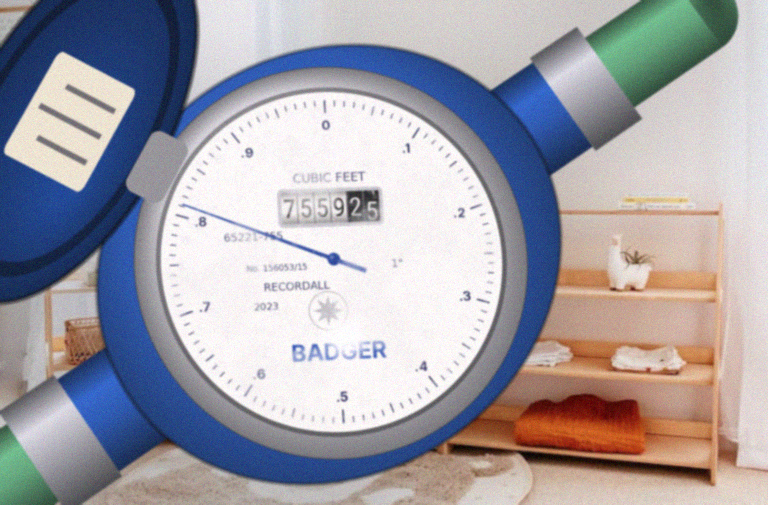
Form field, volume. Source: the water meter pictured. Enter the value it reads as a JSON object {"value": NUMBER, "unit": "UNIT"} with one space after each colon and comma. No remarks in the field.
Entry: {"value": 755924.81, "unit": "ft³"}
